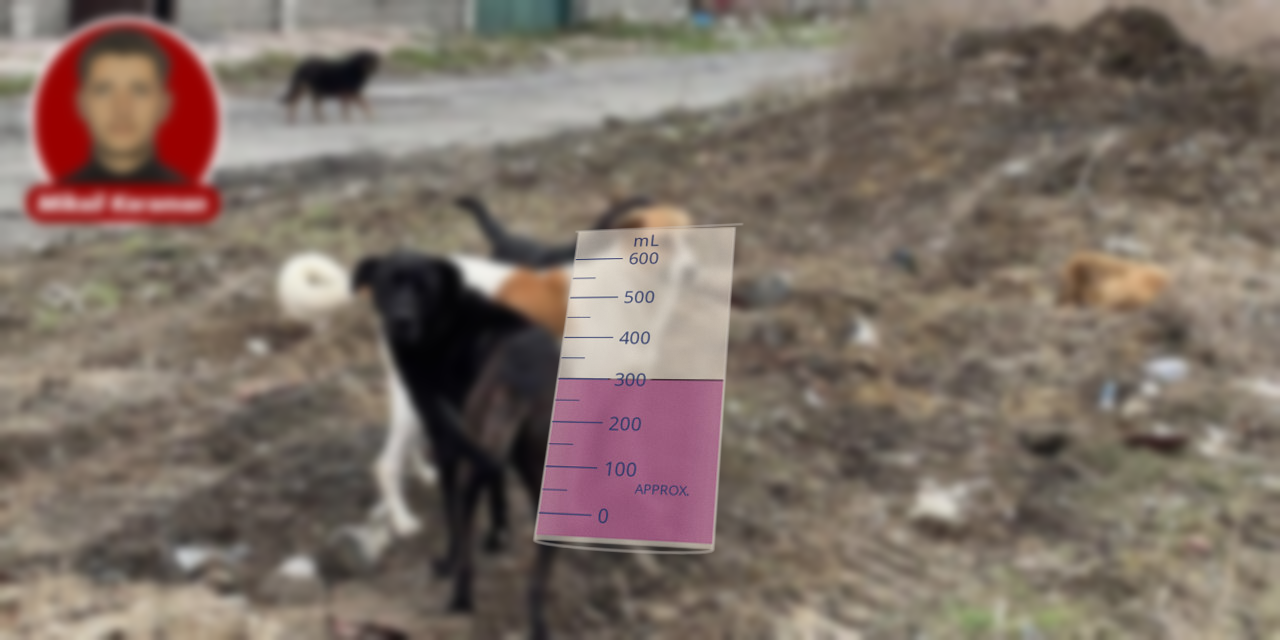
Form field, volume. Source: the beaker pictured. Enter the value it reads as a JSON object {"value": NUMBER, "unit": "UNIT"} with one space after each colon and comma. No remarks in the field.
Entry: {"value": 300, "unit": "mL"}
